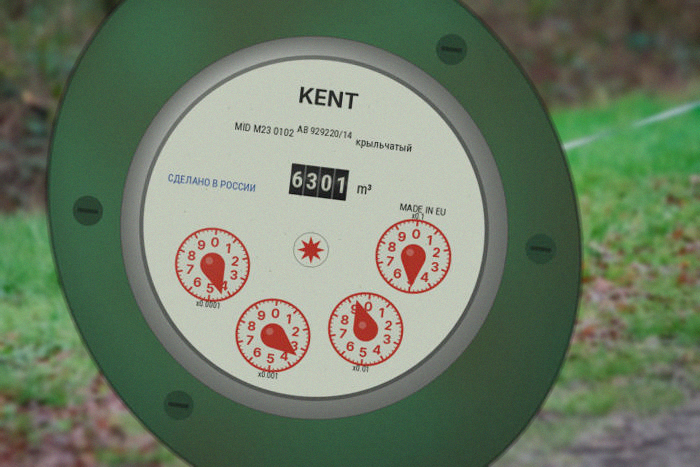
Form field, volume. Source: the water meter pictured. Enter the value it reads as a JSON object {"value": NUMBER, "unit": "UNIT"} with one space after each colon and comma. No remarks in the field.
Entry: {"value": 6301.4934, "unit": "m³"}
